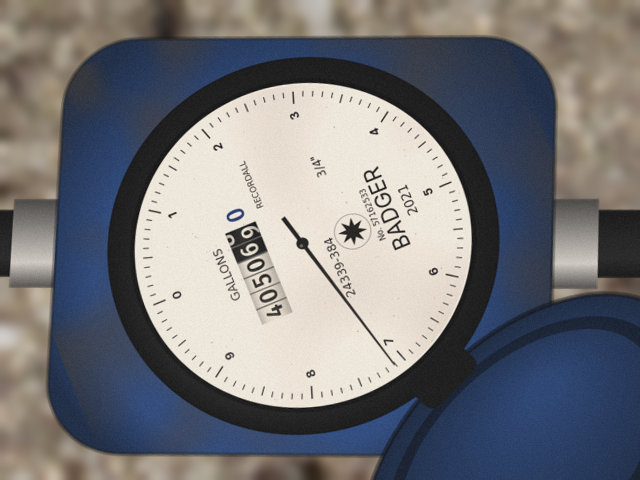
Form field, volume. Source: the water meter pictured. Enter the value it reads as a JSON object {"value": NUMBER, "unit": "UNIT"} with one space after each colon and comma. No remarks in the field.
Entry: {"value": 4050687.1, "unit": "gal"}
